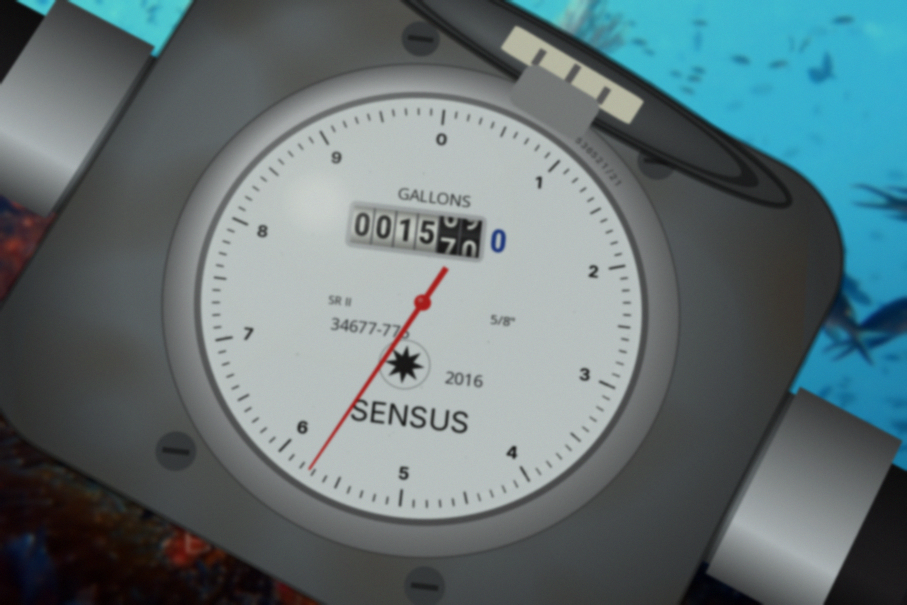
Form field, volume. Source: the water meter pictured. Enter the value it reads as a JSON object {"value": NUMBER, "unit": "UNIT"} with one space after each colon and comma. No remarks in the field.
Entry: {"value": 15695.7, "unit": "gal"}
